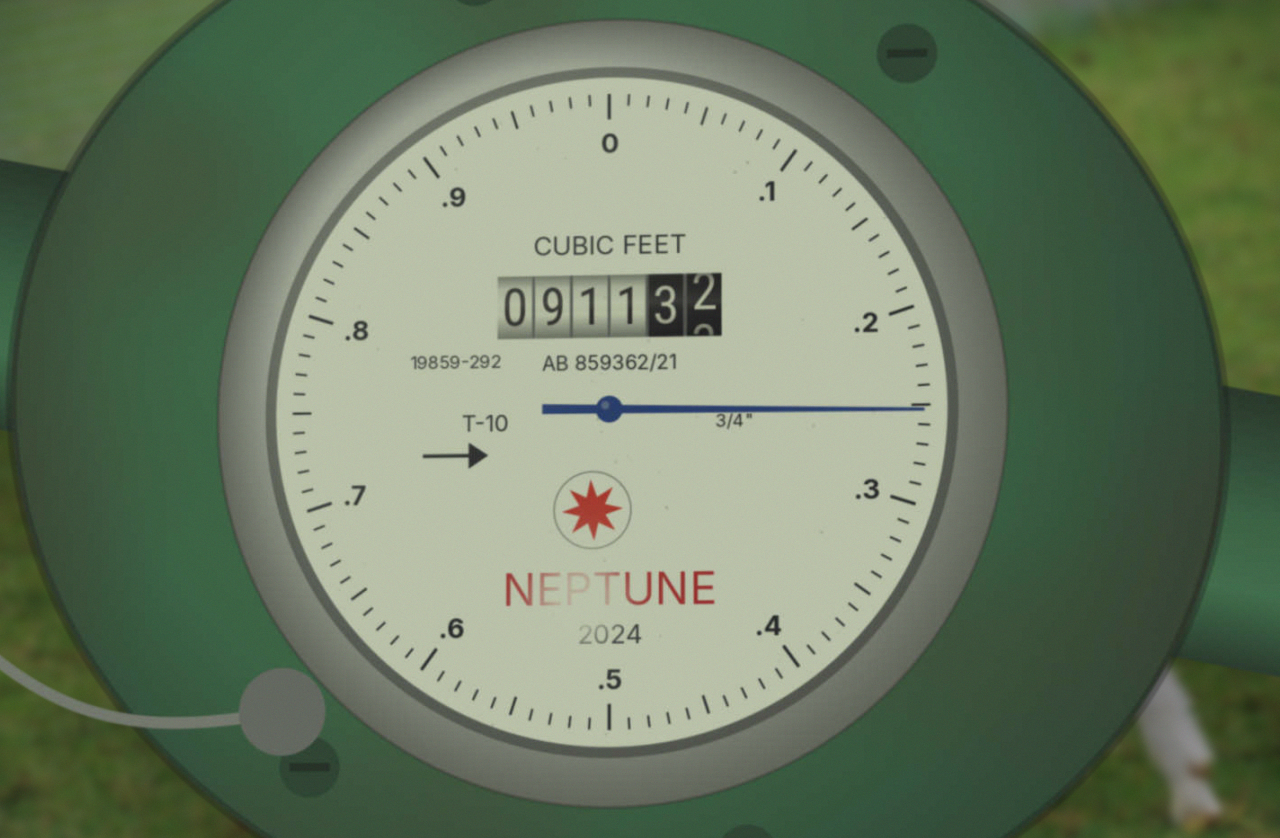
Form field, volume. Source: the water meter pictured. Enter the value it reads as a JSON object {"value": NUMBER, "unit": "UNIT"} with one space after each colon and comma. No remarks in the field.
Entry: {"value": 91132.25, "unit": "ft³"}
